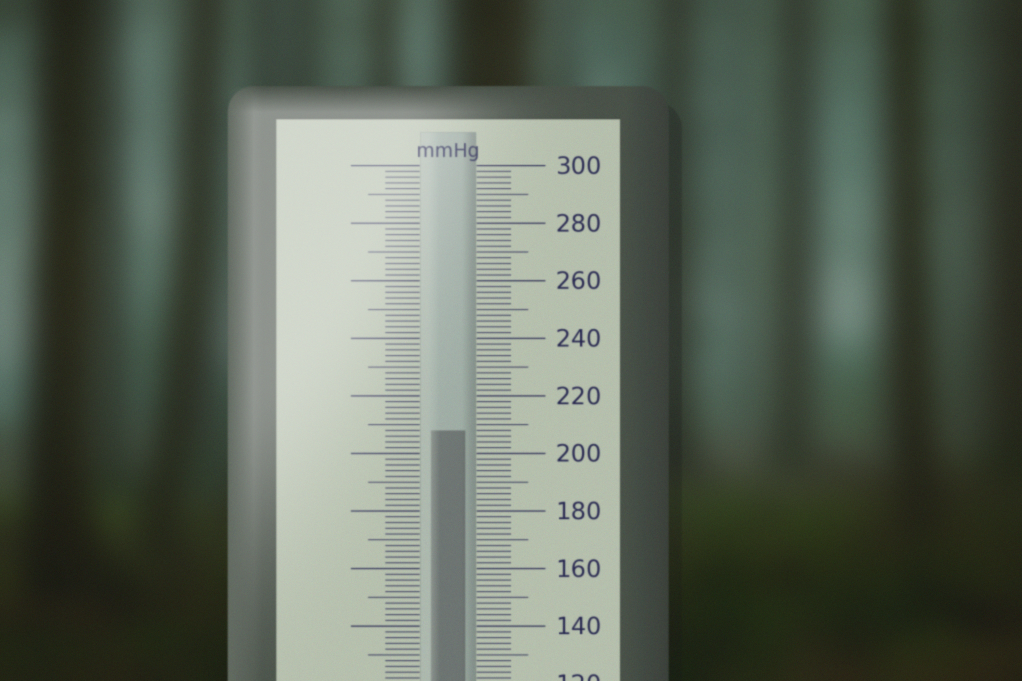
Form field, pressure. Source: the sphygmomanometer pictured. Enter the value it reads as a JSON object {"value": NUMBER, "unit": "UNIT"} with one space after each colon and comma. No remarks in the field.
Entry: {"value": 208, "unit": "mmHg"}
